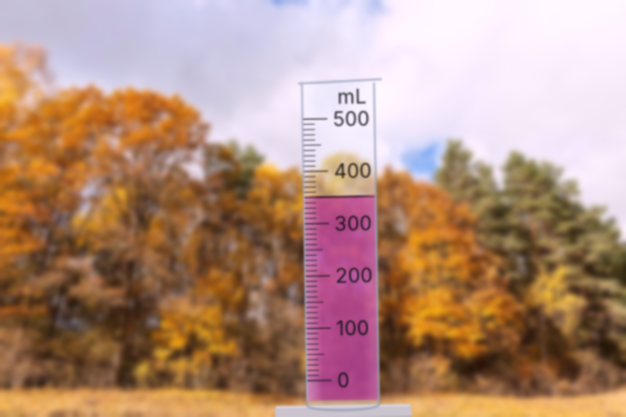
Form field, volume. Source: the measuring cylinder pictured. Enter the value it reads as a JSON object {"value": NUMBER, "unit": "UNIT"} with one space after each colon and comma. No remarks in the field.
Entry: {"value": 350, "unit": "mL"}
